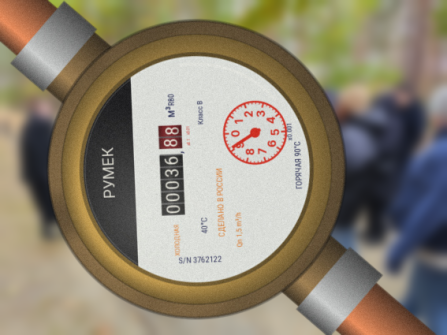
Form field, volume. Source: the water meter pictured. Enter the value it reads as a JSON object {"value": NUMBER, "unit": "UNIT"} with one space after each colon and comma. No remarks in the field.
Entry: {"value": 36.879, "unit": "m³"}
